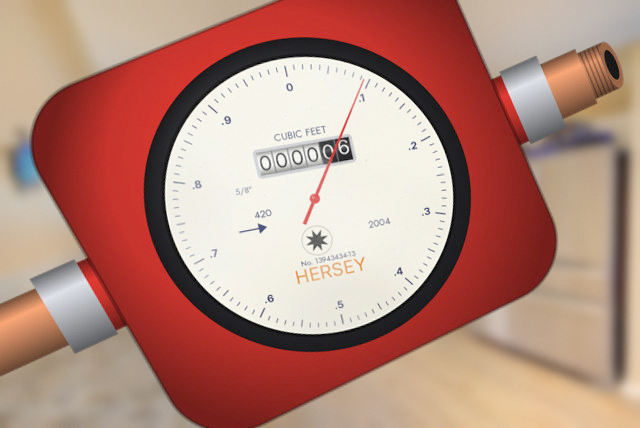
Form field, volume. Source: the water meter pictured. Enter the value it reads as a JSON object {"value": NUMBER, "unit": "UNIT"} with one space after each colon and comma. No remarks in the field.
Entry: {"value": 6.09, "unit": "ft³"}
